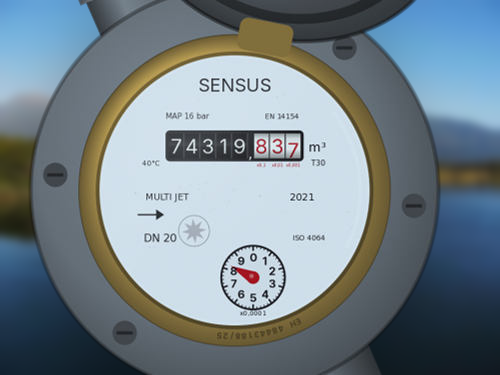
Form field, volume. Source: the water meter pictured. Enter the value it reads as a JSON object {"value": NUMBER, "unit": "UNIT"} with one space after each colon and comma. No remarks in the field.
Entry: {"value": 74319.8368, "unit": "m³"}
